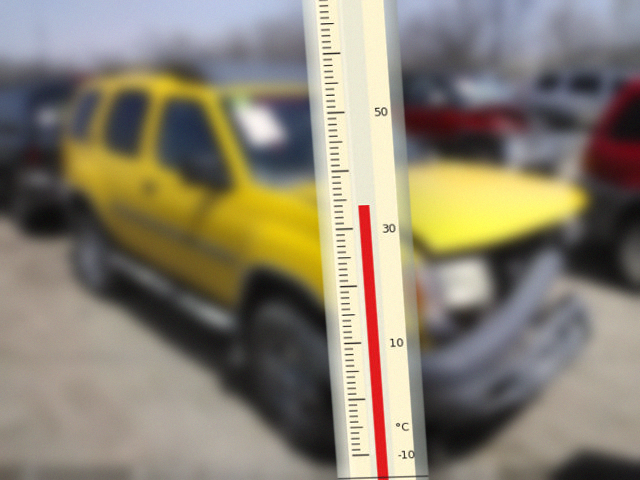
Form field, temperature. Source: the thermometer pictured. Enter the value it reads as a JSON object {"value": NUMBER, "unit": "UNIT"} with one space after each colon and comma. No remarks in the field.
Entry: {"value": 34, "unit": "°C"}
